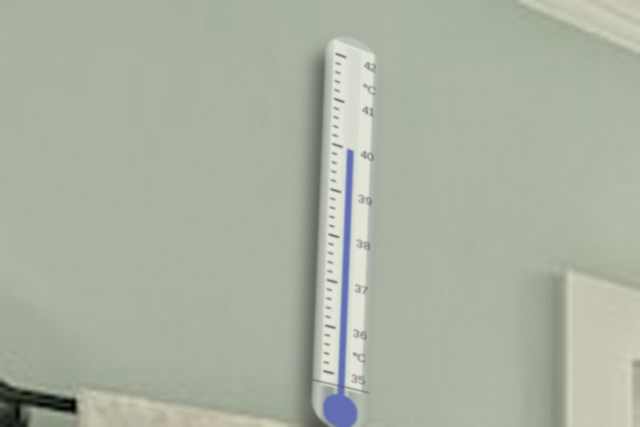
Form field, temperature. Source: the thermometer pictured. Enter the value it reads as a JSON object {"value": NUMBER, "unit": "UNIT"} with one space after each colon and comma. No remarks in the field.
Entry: {"value": 40, "unit": "°C"}
